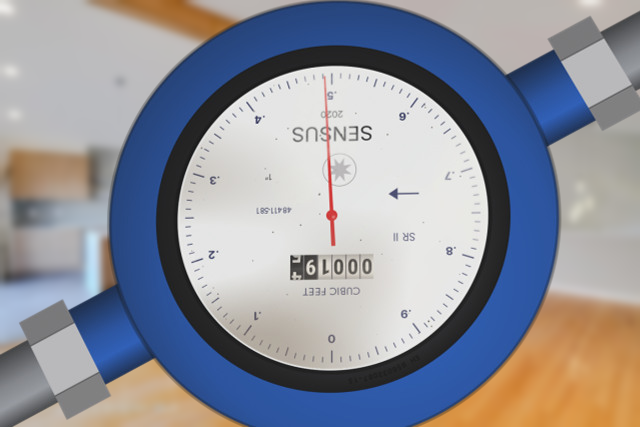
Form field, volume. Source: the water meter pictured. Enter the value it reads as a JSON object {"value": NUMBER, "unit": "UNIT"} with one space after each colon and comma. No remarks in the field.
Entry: {"value": 194.49, "unit": "ft³"}
